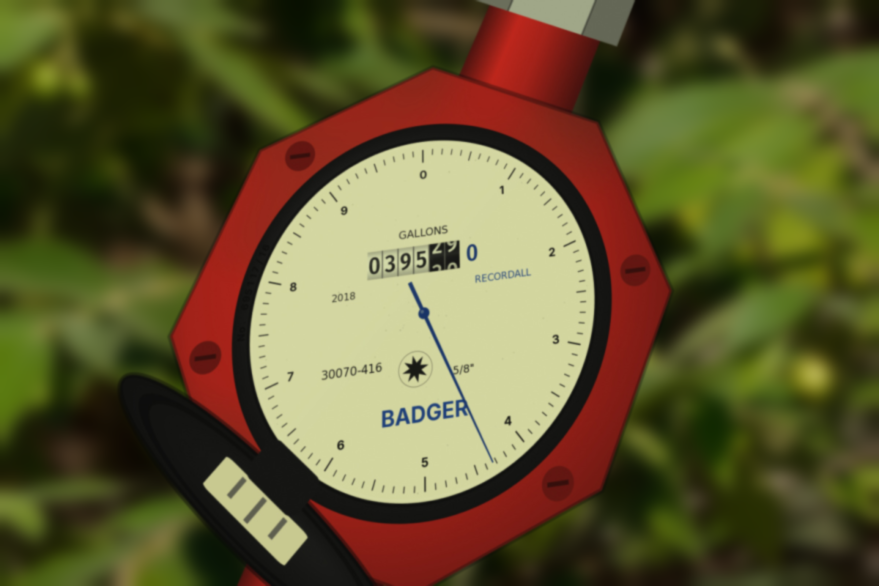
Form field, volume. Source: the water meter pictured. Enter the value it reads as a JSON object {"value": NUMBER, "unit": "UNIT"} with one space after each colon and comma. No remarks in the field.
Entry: {"value": 395294.3, "unit": "gal"}
